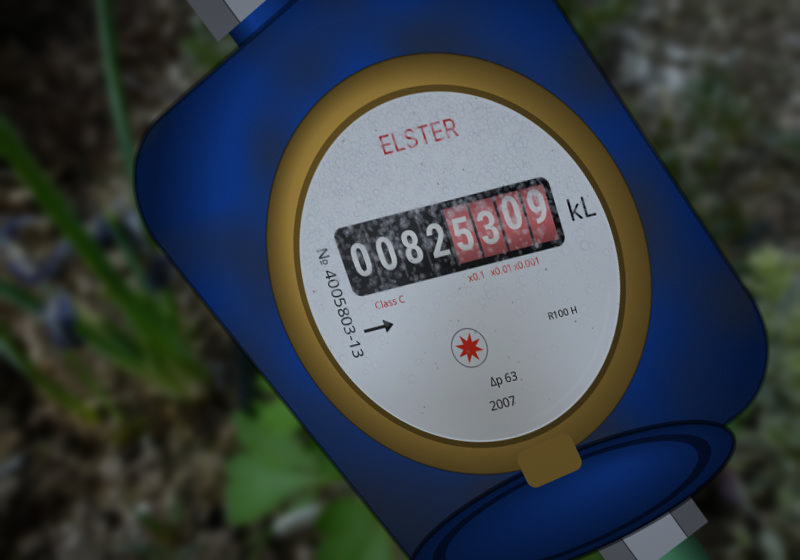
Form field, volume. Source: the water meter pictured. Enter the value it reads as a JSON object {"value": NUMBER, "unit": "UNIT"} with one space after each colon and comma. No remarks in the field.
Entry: {"value": 82.5309, "unit": "kL"}
